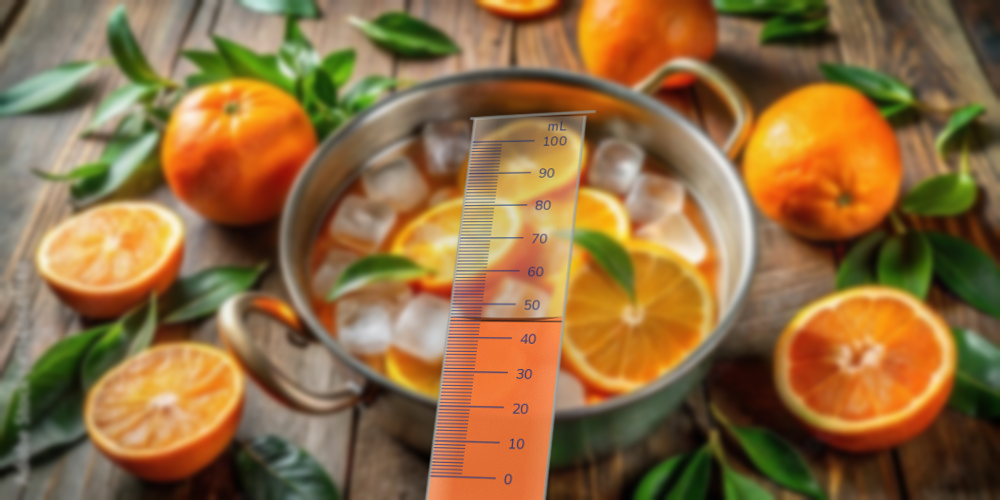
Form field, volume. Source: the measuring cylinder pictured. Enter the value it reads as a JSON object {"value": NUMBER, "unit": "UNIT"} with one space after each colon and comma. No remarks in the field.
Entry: {"value": 45, "unit": "mL"}
